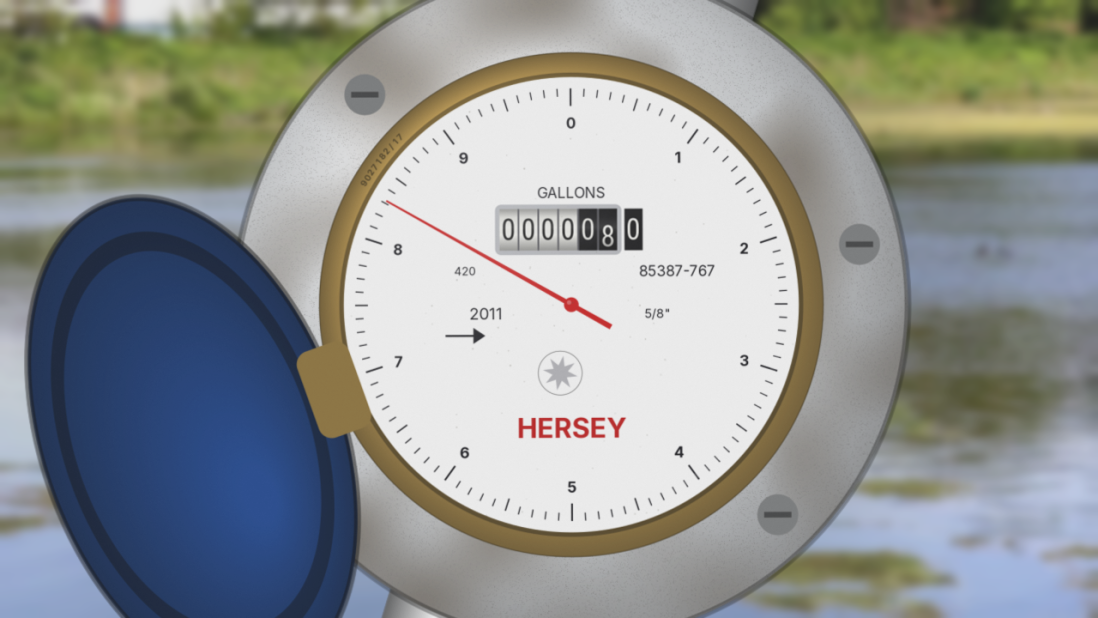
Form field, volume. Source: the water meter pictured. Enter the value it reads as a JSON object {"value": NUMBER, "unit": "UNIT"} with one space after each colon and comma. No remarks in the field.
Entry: {"value": 78.3, "unit": "gal"}
